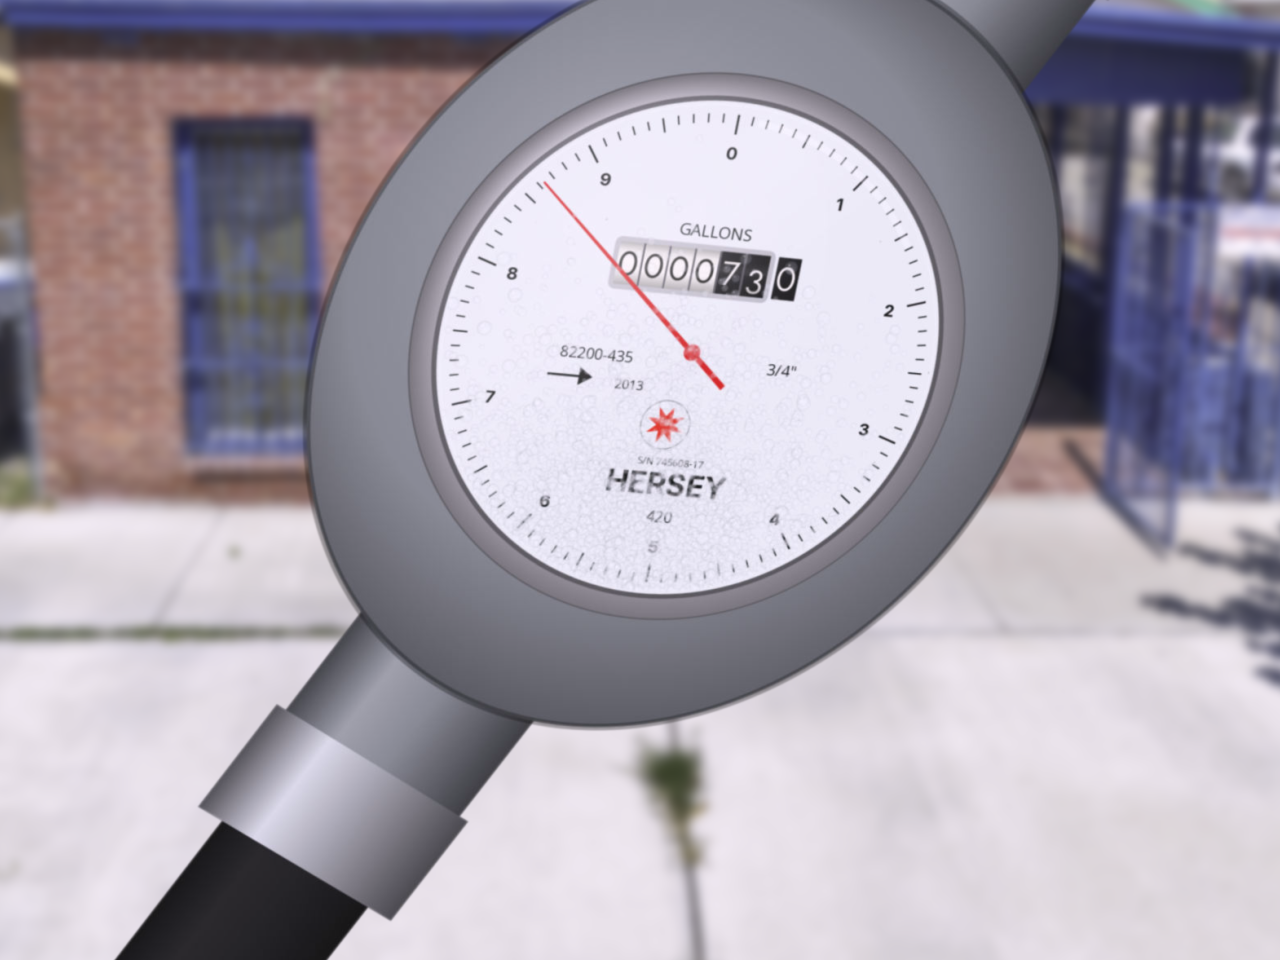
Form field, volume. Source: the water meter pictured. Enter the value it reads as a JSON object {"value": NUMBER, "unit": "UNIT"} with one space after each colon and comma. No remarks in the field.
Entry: {"value": 728.6, "unit": "gal"}
